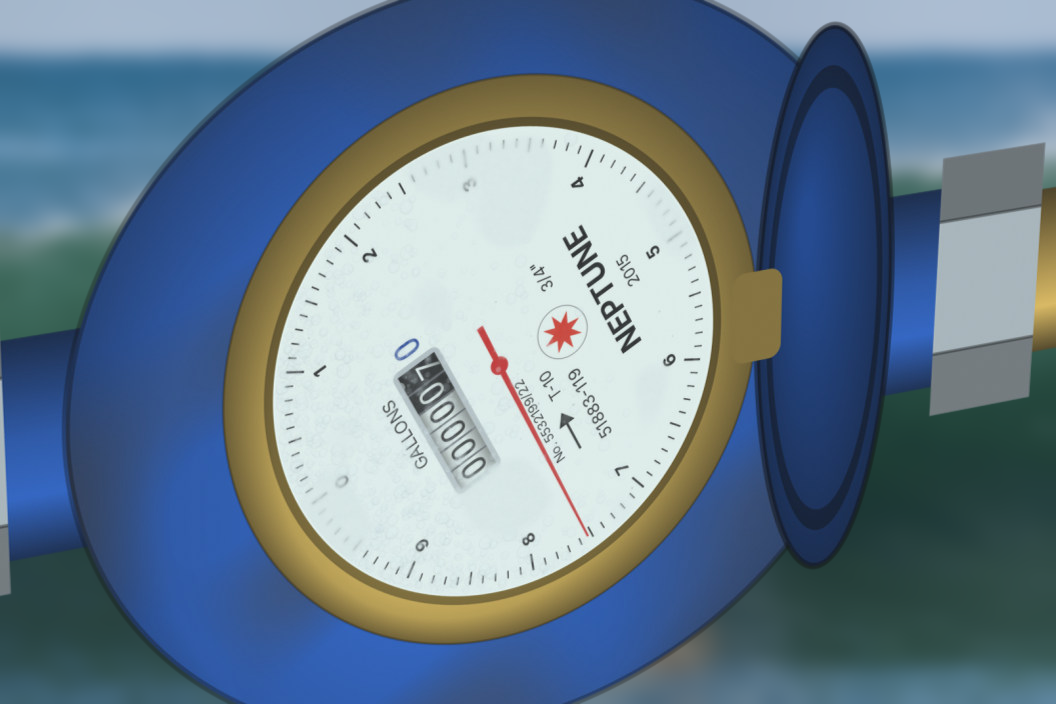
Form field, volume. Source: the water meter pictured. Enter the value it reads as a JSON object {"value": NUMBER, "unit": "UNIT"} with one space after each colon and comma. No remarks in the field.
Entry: {"value": 67.5, "unit": "gal"}
